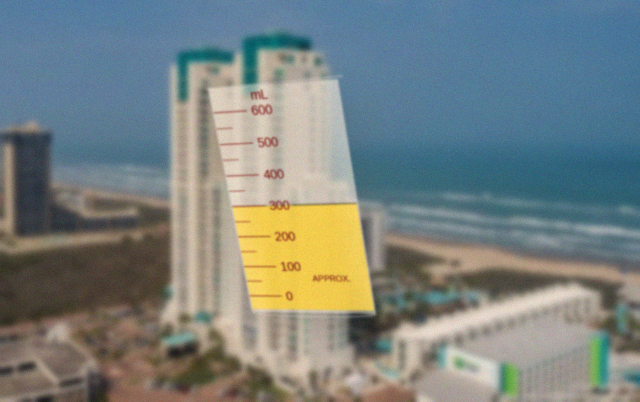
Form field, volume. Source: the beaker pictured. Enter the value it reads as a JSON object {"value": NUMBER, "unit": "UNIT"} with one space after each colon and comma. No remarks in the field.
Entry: {"value": 300, "unit": "mL"}
